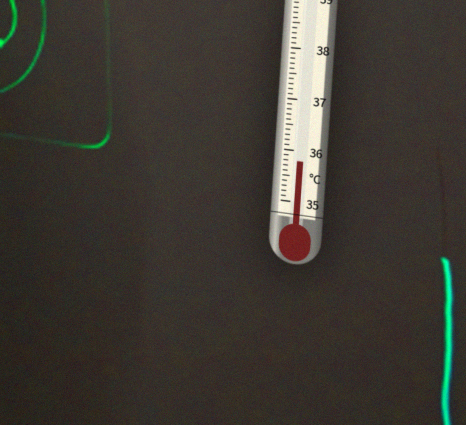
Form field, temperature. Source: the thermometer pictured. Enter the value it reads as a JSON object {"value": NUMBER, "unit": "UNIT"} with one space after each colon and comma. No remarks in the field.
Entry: {"value": 35.8, "unit": "°C"}
